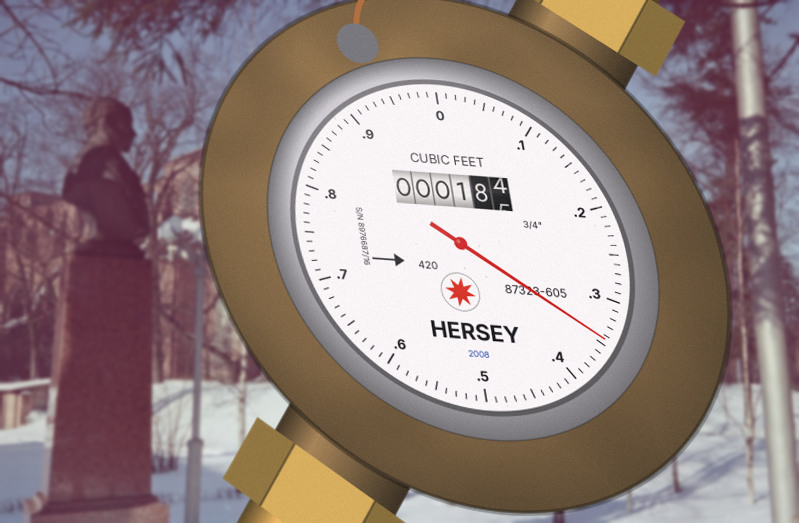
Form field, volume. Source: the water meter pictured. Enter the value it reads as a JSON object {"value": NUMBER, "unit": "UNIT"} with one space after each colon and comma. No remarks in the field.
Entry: {"value": 184.34, "unit": "ft³"}
